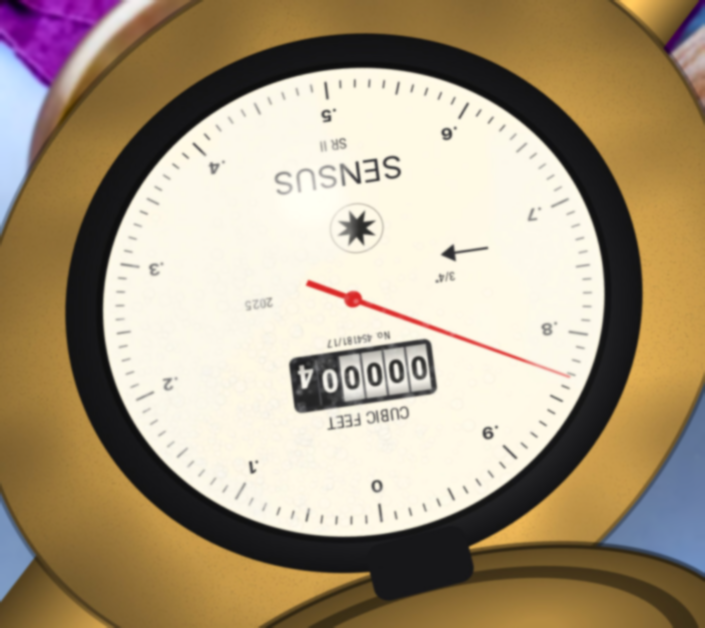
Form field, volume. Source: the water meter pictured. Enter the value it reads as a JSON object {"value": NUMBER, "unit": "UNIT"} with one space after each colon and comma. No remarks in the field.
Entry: {"value": 3.83, "unit": "ft³"}
